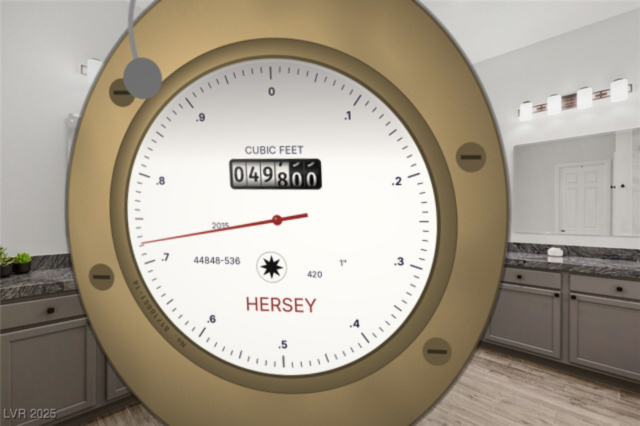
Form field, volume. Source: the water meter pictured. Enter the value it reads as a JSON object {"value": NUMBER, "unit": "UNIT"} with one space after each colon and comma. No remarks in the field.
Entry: {"value": 49799.72, "unit": "ft³"}
